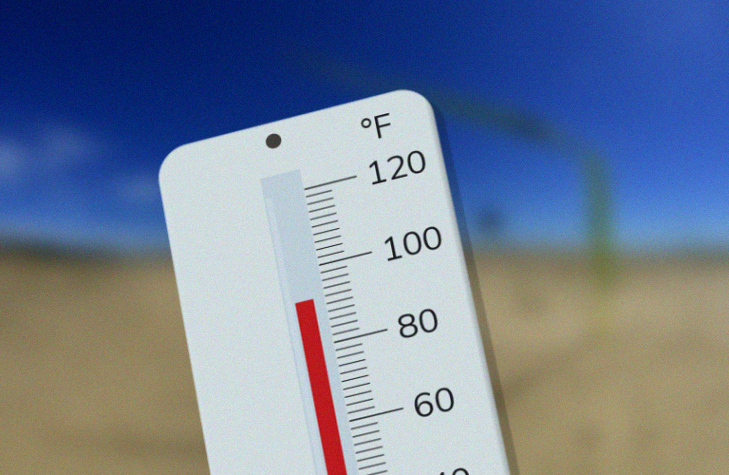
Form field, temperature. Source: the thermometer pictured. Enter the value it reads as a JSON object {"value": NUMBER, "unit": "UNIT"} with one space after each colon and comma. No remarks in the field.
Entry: {"value": 92, "unit": "°F"}
